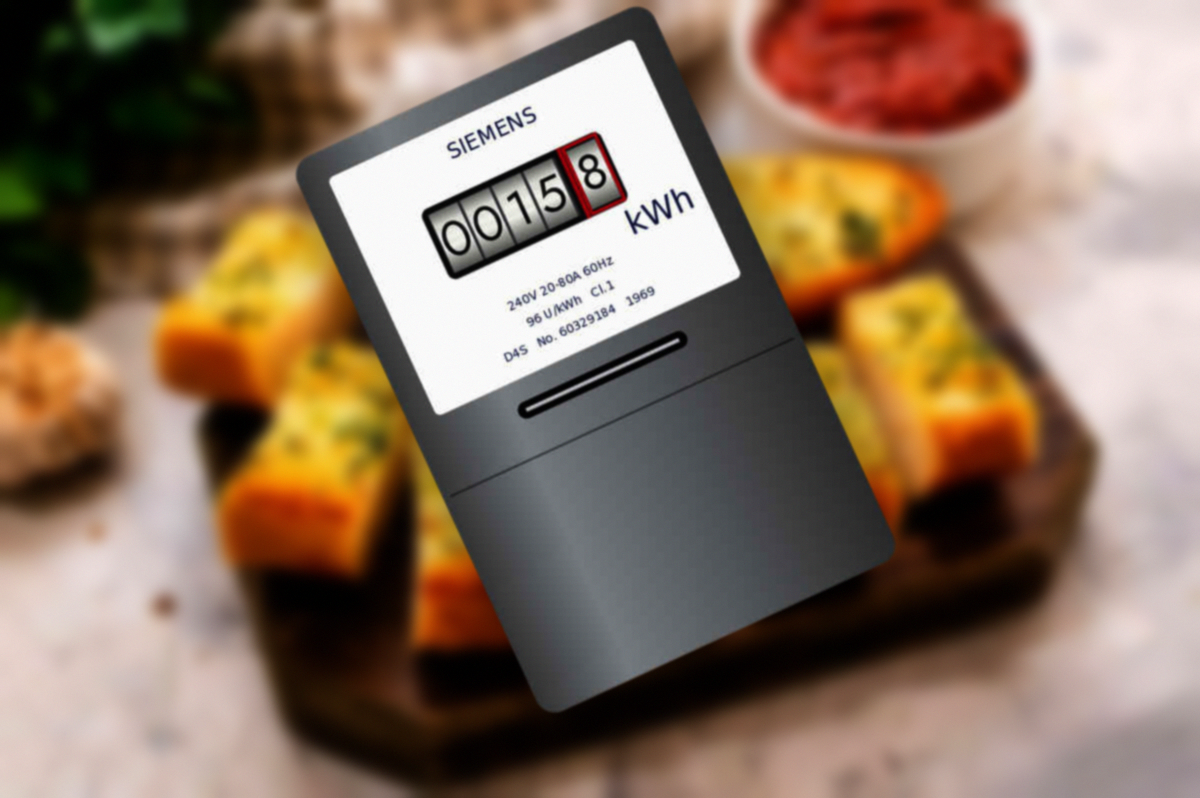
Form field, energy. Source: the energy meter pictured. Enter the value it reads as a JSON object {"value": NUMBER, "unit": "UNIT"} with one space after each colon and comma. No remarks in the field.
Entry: {"value": 15.8, "unit": "kWh"}
